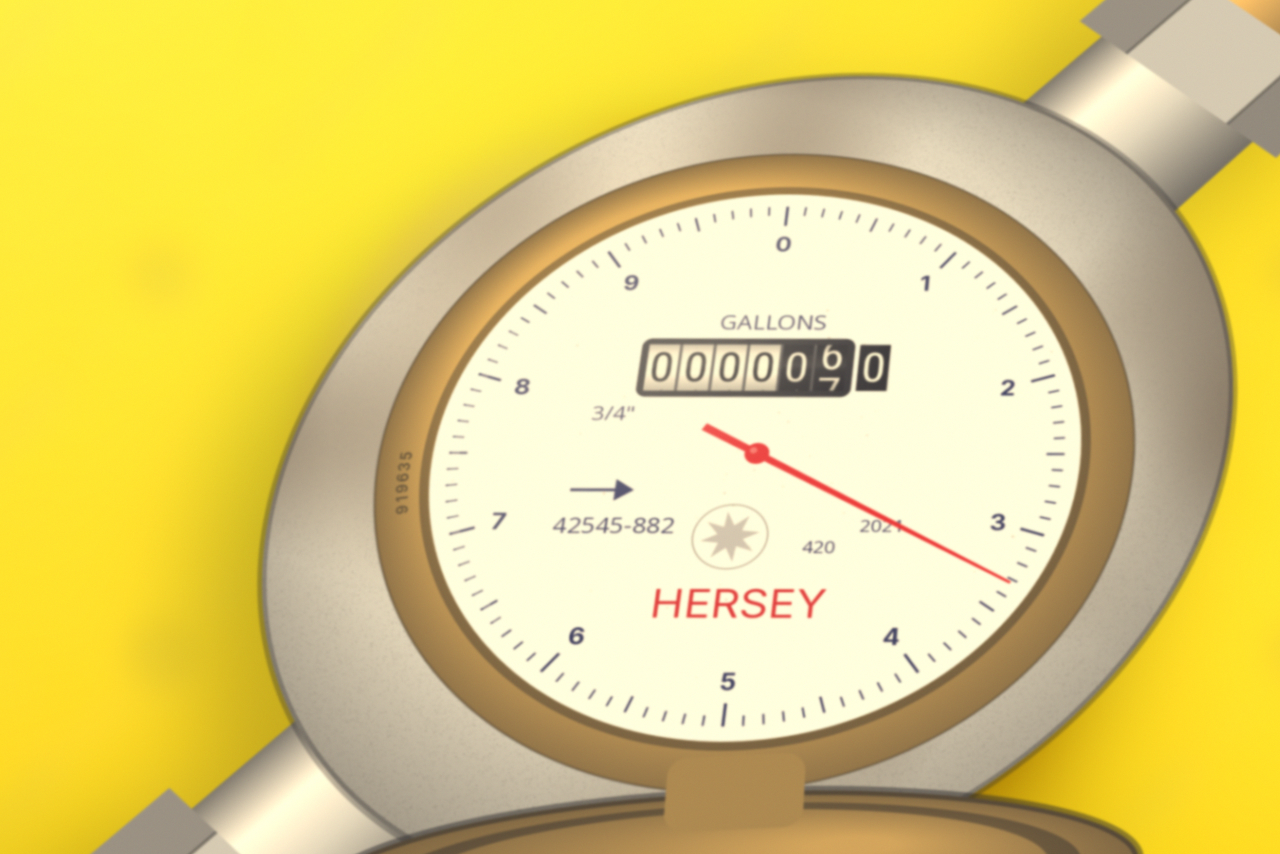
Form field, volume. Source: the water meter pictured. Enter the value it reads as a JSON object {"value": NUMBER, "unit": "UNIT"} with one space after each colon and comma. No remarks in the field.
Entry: {"value": 63.3, "unit": "gal"}
